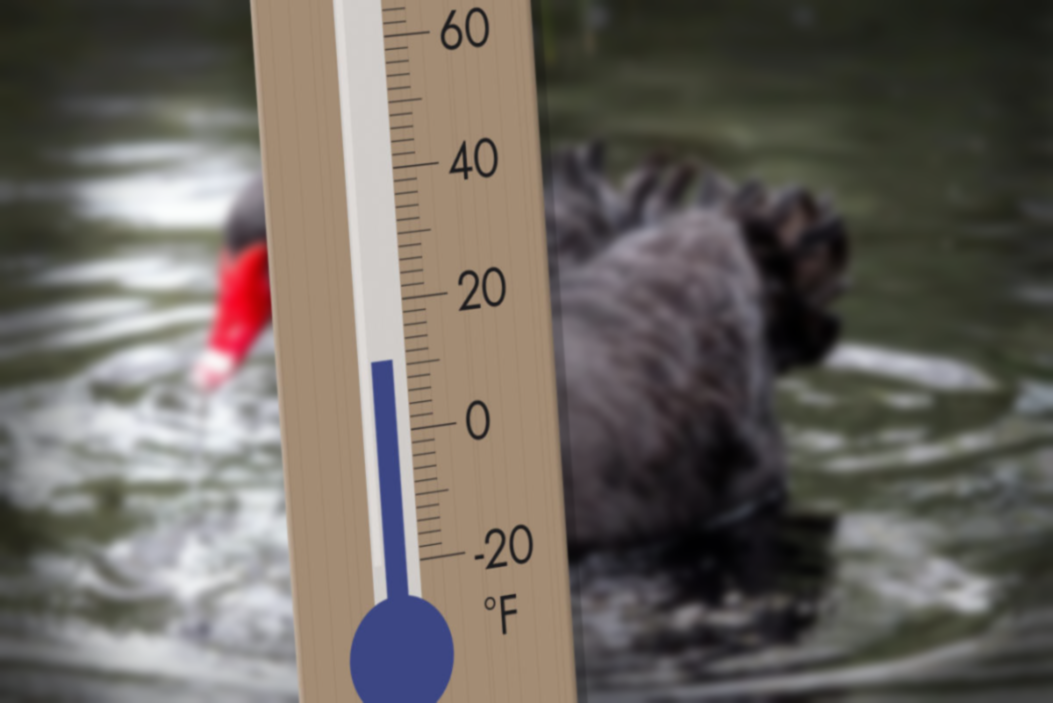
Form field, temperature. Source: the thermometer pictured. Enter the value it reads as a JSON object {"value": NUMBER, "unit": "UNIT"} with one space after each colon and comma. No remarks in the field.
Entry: {"value": 11, "unit": "°F"}
